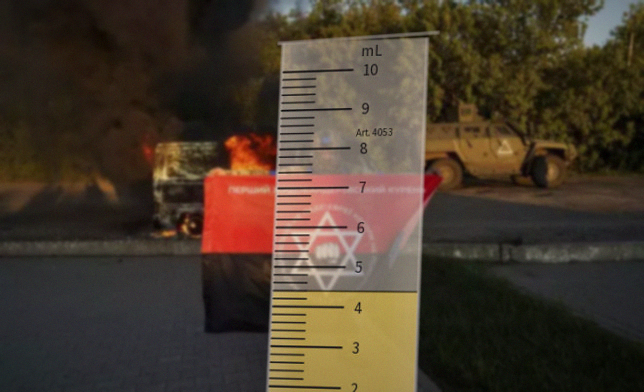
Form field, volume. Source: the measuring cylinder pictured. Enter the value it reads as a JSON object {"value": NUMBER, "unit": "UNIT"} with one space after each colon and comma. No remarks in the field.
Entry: {"value": 4.4, "unit": "mL"}
